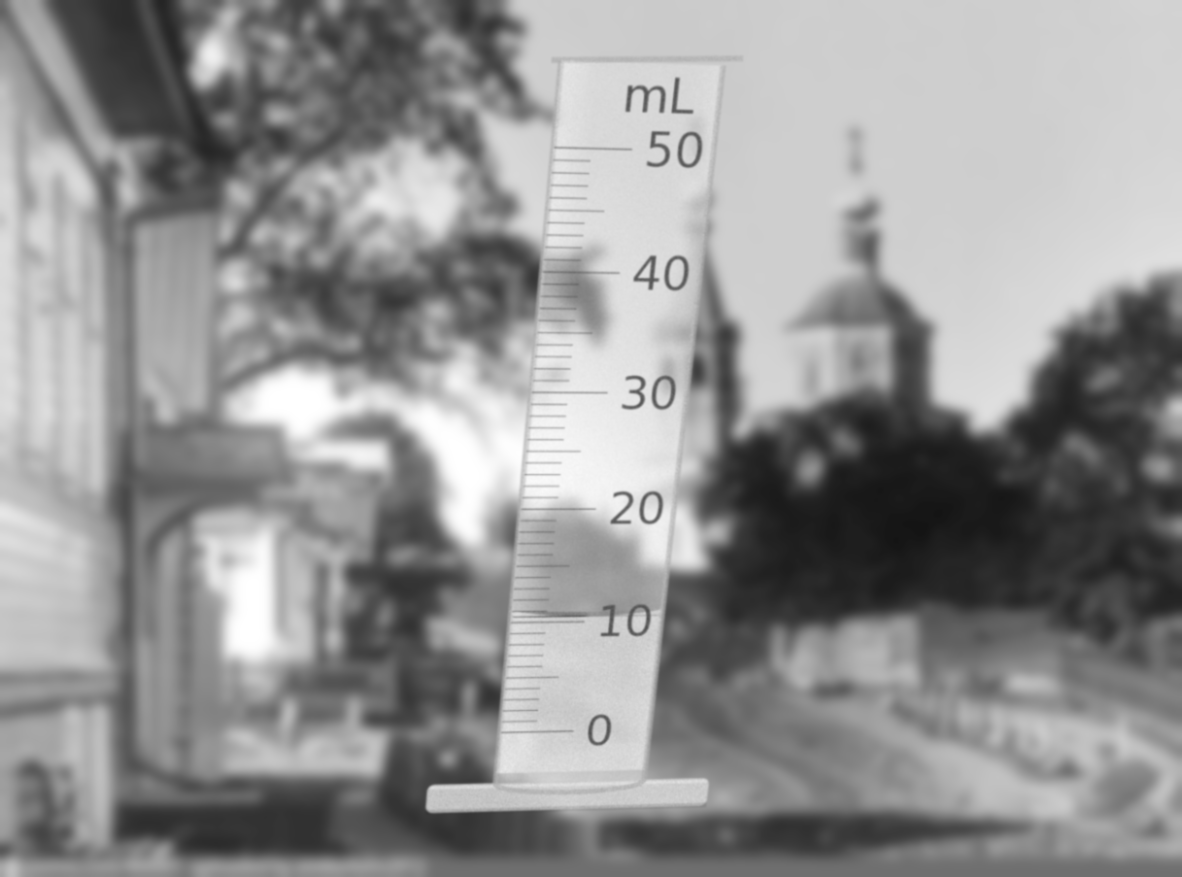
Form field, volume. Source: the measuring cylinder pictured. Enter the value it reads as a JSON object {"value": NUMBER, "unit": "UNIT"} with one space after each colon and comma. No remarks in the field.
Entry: {"value": 10.5, "unit": "mL"}
